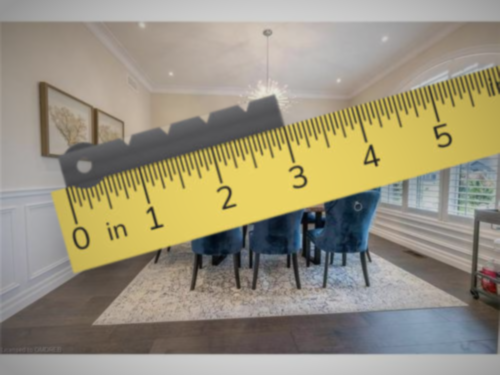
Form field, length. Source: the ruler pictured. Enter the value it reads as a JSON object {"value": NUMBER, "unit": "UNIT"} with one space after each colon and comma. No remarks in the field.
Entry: {"value": 3, "unit": "in"}
